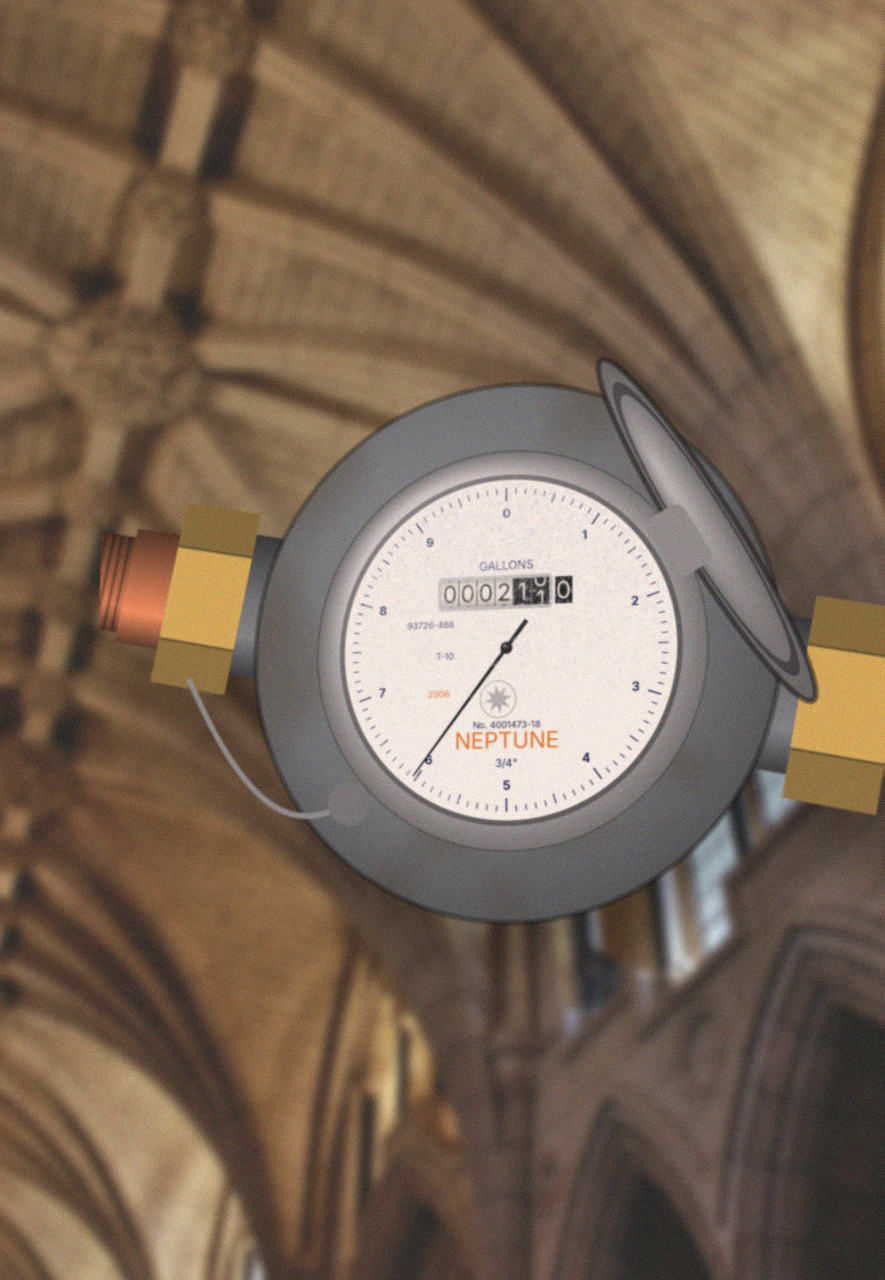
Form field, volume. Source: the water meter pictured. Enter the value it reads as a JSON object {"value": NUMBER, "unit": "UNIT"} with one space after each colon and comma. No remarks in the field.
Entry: {"value": 2106.0, "unit": "gal"}
